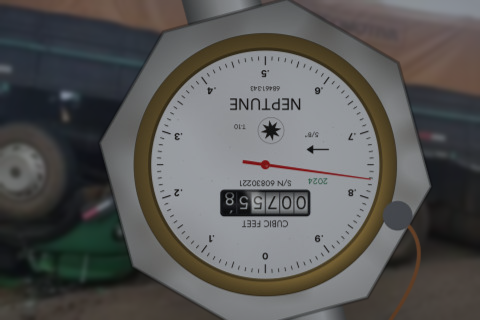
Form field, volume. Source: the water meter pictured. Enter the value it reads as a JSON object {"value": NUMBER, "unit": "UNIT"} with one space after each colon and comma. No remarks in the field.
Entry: {"value": 7557.77, "unit": "ft³"}
